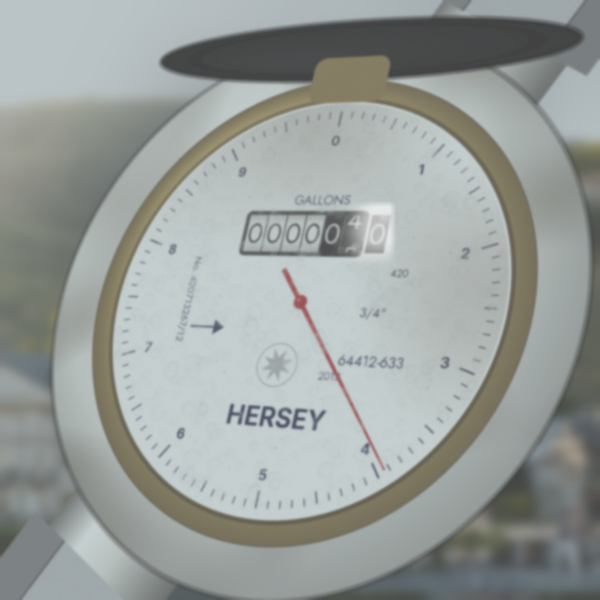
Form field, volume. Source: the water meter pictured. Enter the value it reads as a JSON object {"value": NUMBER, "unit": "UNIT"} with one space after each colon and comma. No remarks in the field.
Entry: {"value": 43.9, "unit": "gal"}
